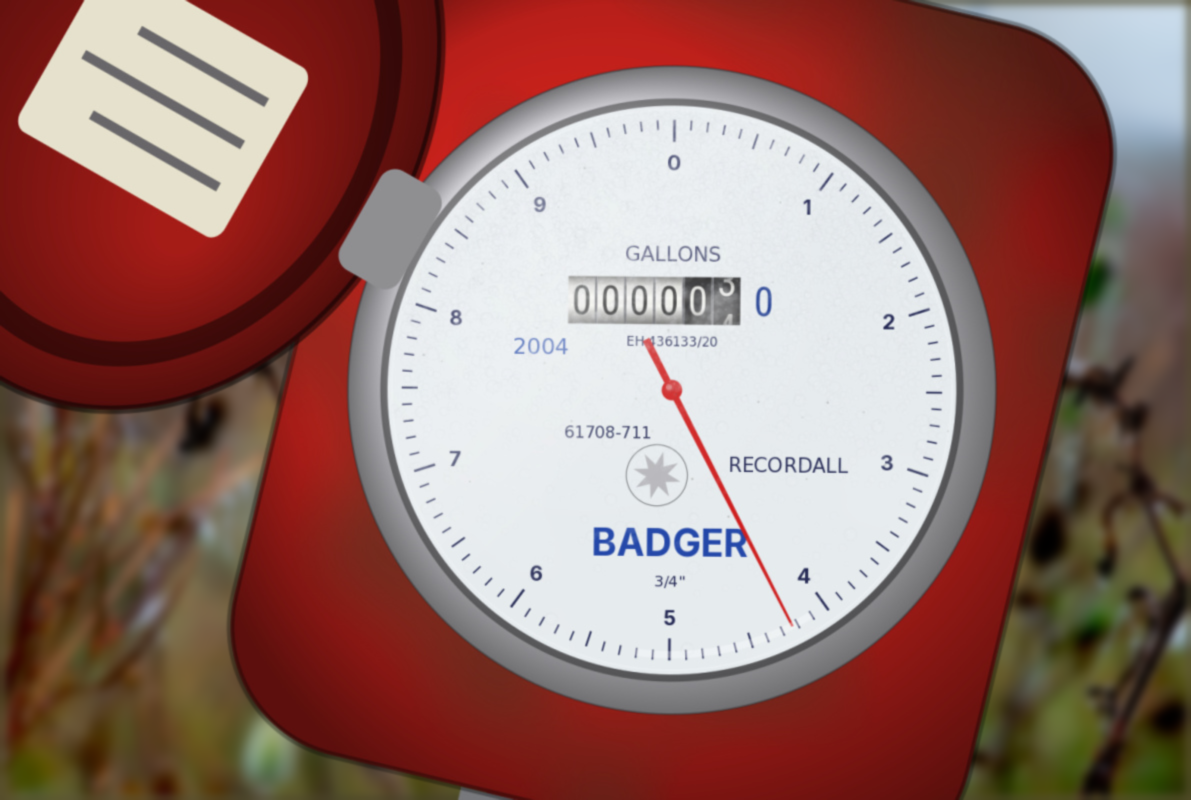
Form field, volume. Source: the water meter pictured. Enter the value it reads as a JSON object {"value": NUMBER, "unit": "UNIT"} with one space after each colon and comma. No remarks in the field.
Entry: {"value": 34.2, "unit": "gal"}
